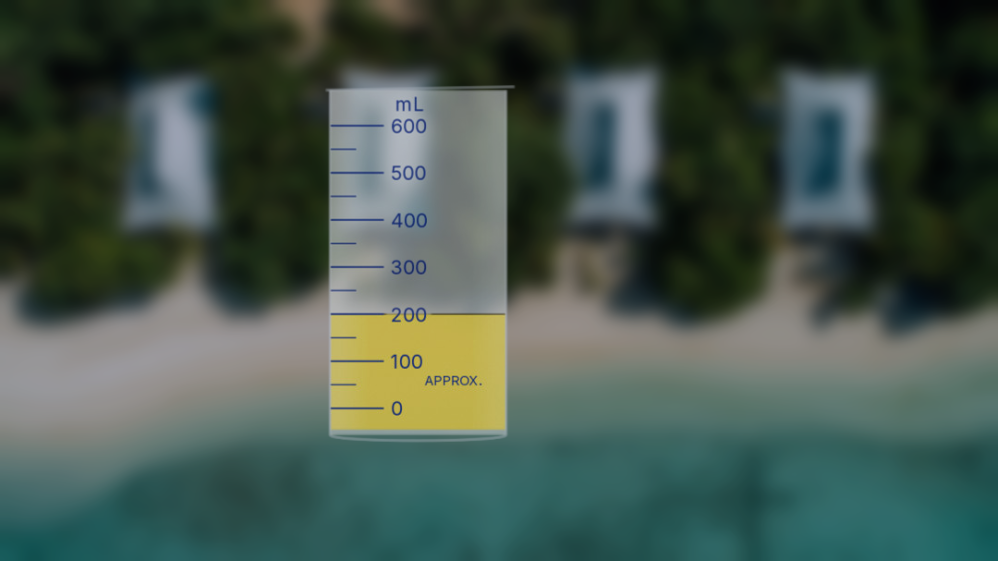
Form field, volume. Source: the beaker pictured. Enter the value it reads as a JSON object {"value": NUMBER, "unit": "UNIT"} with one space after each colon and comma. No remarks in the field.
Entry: {"value": 200, "unit": "mL"}
